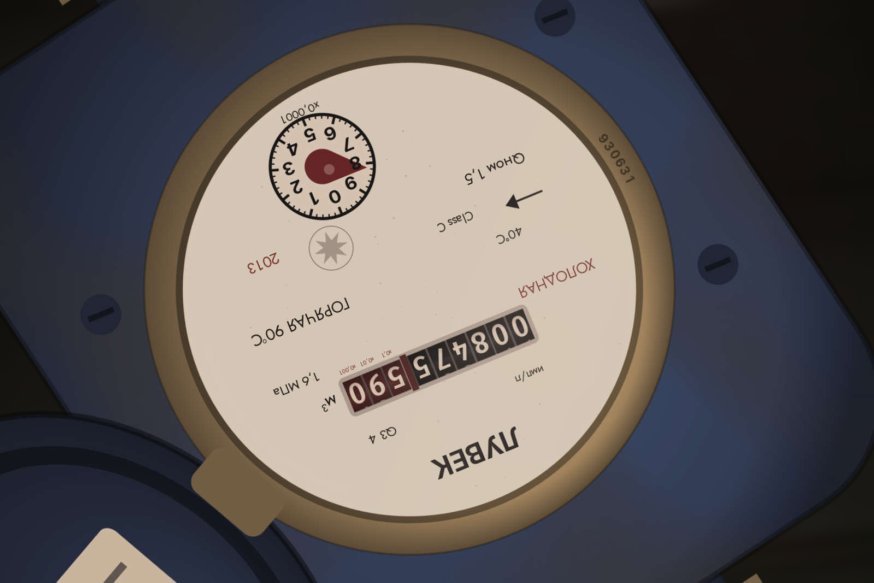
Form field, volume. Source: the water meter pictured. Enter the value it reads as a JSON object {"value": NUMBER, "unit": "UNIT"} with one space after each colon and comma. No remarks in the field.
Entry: {"value": 8475.5908, "unit": "m³"}
